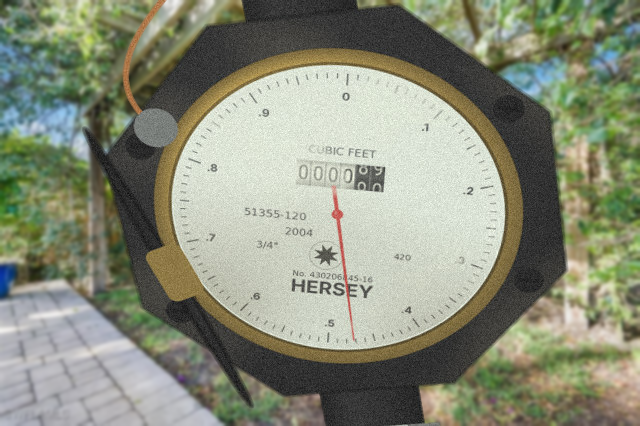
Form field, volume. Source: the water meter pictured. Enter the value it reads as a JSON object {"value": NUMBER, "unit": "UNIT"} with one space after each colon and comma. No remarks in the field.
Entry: {"value": 89.47, "unit": "ft³"}
